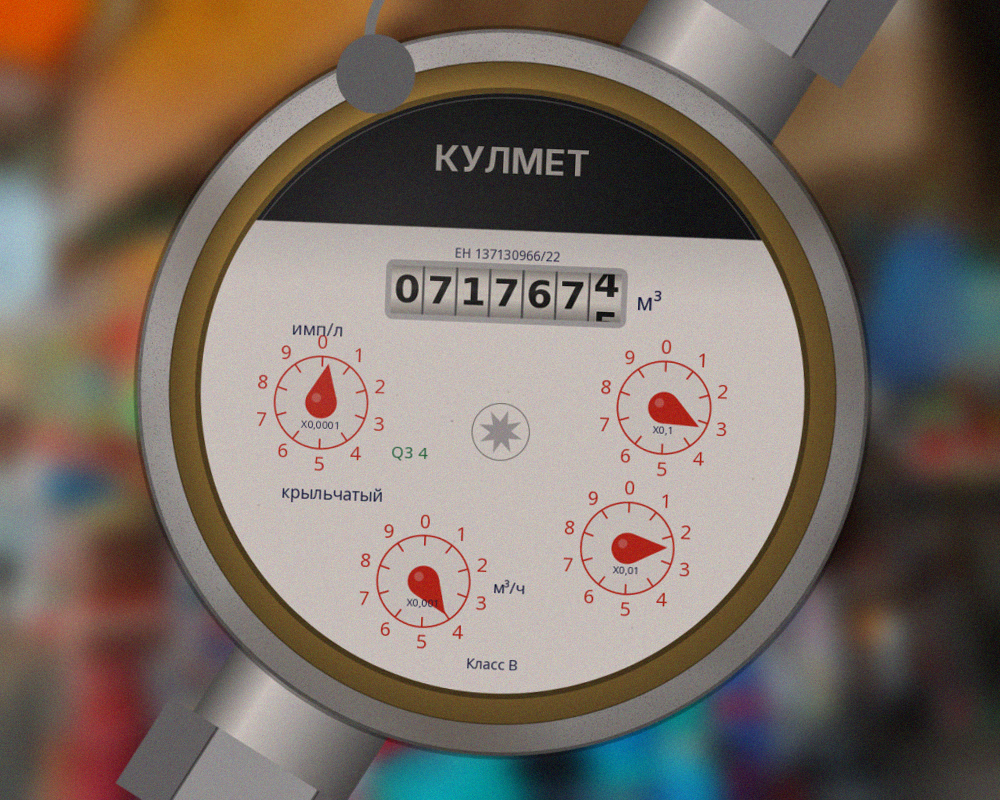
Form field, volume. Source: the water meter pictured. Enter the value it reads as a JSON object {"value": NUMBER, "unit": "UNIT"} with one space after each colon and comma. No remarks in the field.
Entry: {"value": 717674.3240, "unit": "m³"}
